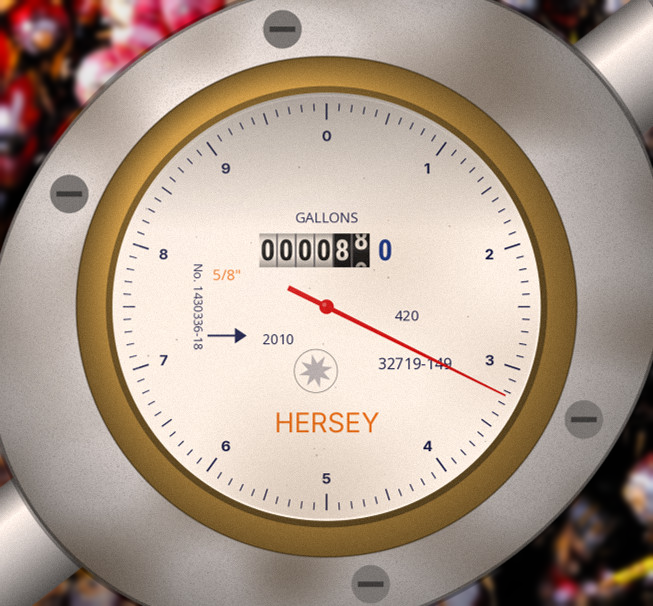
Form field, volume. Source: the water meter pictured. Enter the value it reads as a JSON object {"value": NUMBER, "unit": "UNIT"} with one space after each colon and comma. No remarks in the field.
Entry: {"value": 883.2, "unit": "gal"}
